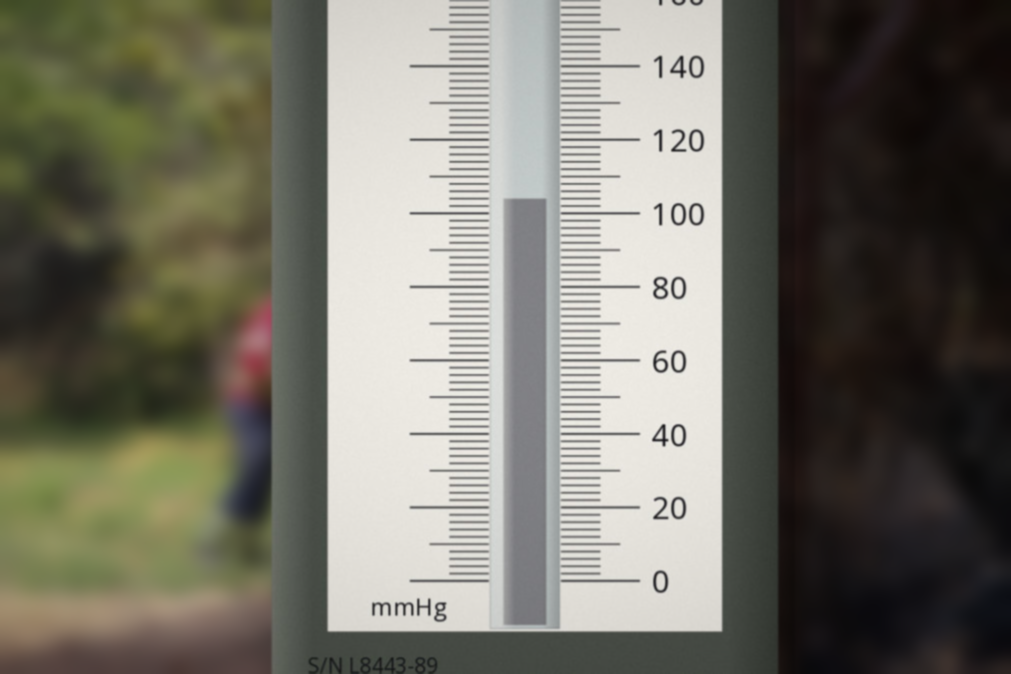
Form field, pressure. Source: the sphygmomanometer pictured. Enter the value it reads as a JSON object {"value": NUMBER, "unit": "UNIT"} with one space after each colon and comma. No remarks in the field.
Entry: {"value": 104, "unit": "mmHg"}
